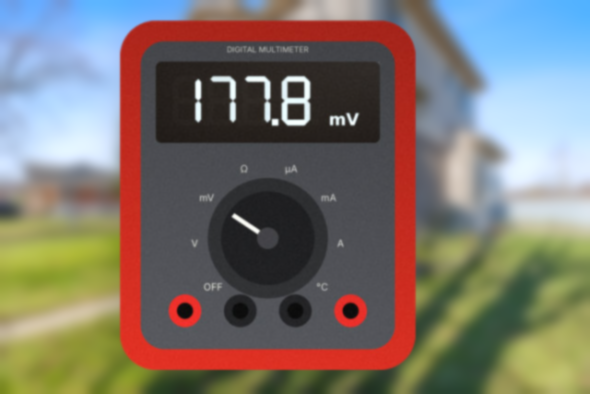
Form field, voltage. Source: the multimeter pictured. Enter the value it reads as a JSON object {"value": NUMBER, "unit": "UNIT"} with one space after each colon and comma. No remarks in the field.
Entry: {"value": 177.8, "unit": "mV"}
